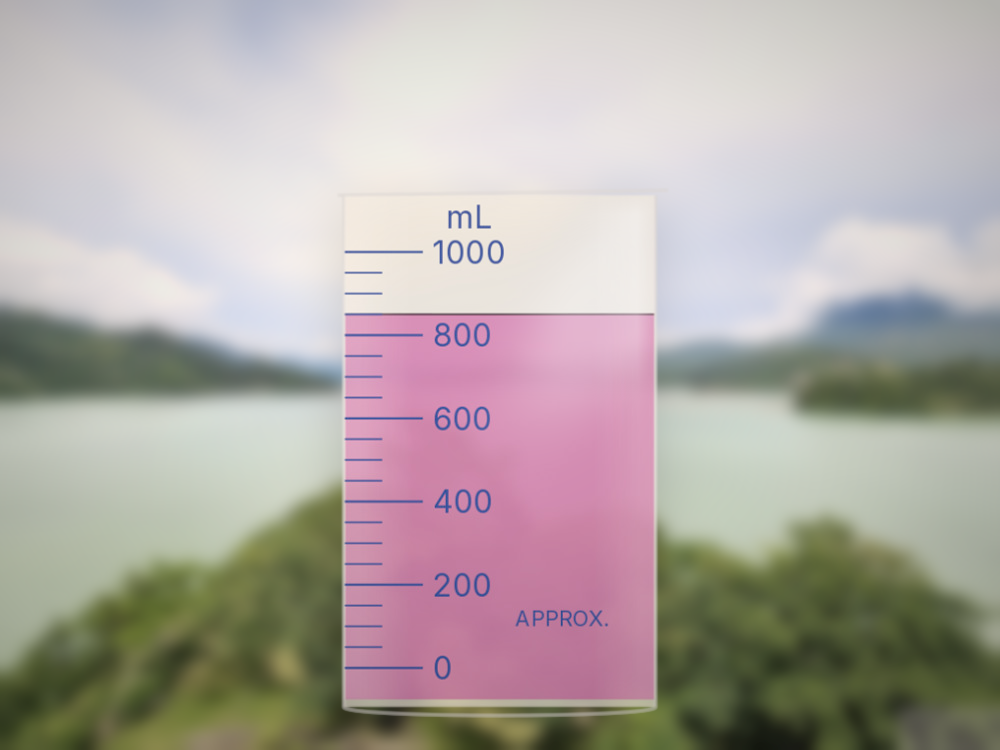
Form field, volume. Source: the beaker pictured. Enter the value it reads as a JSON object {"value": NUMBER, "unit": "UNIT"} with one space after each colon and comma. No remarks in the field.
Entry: {"value": 850, "unit": "mL"}
